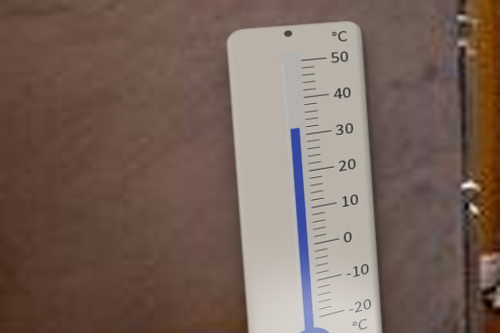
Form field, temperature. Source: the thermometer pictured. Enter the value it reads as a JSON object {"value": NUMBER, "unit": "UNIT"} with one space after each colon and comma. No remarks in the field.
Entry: {"value": 32, "unit": "°C"}
